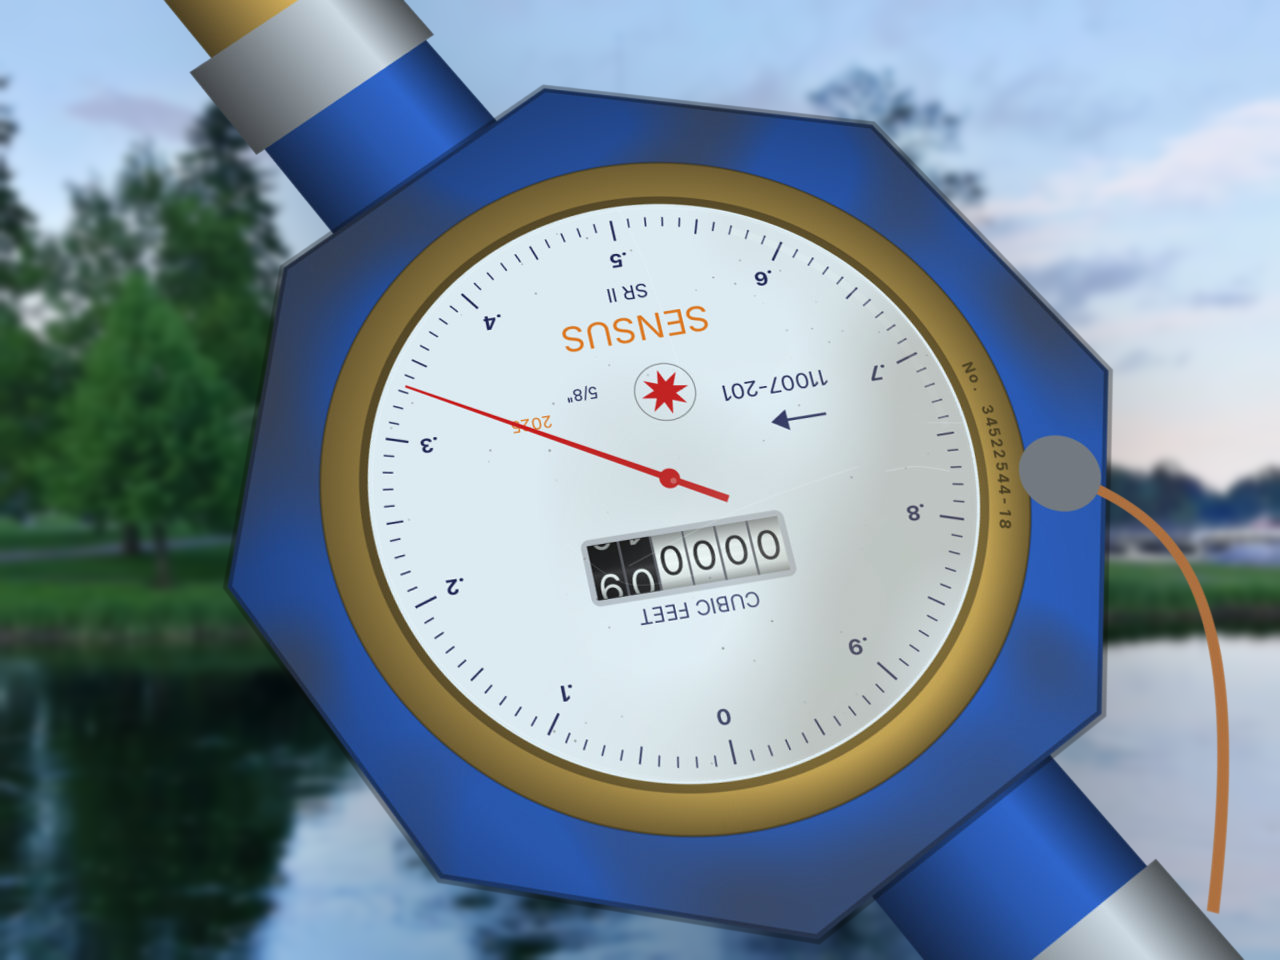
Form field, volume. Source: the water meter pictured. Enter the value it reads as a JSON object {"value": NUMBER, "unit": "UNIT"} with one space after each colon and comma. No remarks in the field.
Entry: {"value": 9.33, "unit": "ft³"}
